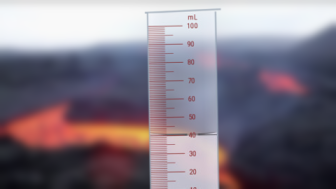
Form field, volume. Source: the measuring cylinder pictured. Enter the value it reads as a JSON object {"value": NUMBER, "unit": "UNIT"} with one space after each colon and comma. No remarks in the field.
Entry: {"value": 40, "unit": "mL"}
